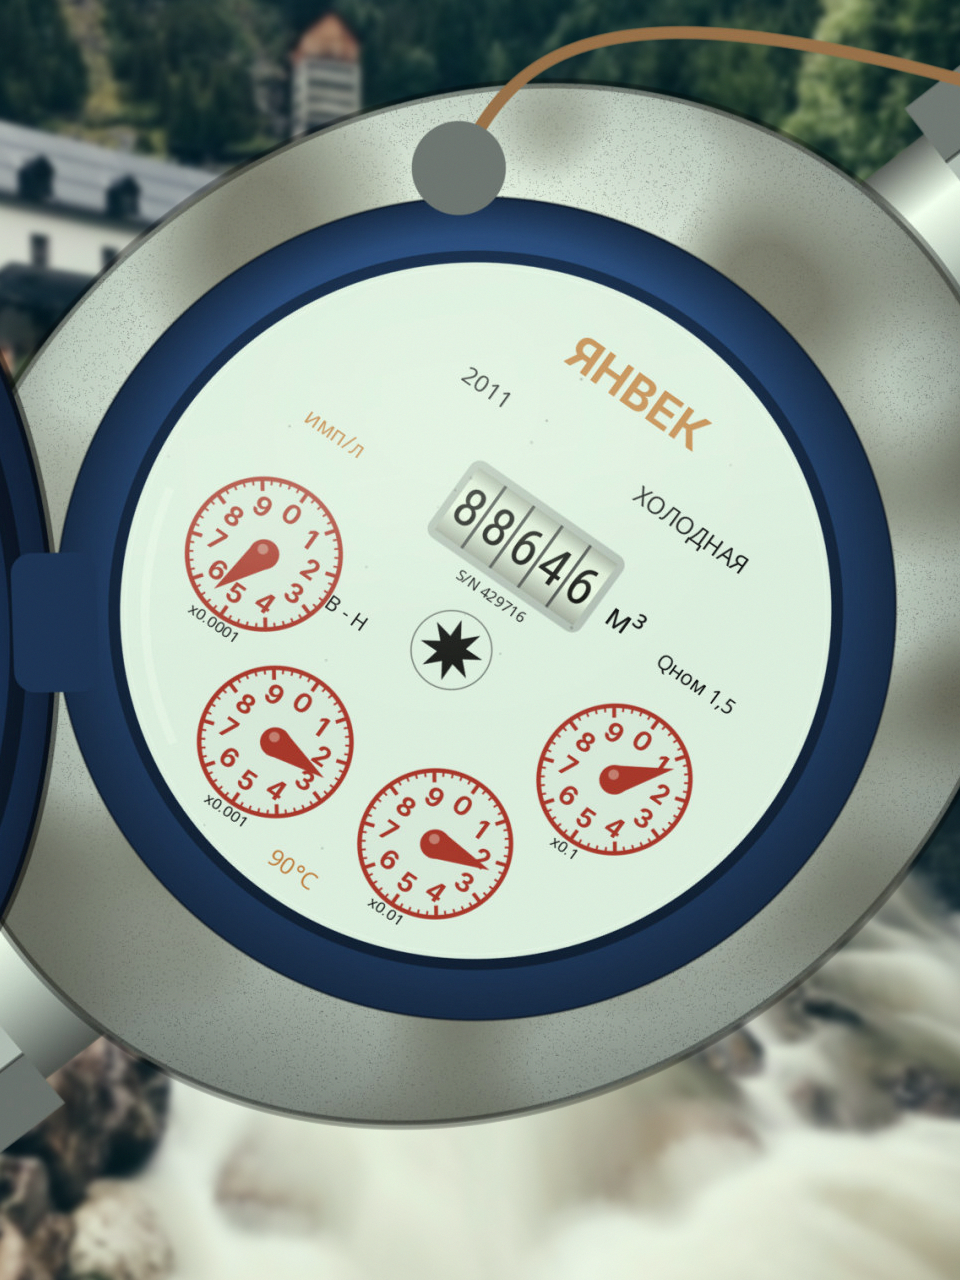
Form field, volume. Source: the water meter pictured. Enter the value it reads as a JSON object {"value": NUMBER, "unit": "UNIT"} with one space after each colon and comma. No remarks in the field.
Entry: {"value": 88646.1225, "unit": "m³"}
